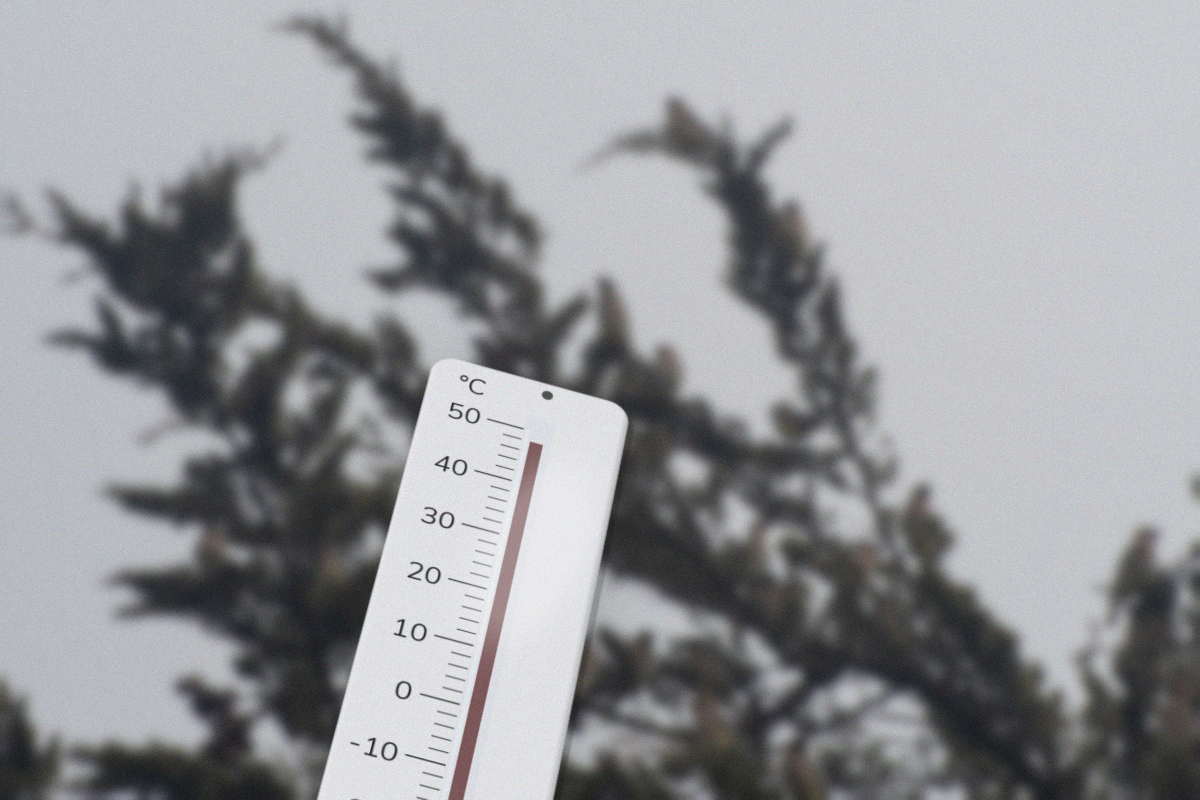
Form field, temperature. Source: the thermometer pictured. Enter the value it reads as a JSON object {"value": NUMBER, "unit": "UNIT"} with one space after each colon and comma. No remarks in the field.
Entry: {"value": 48, "unit": "°C"}
